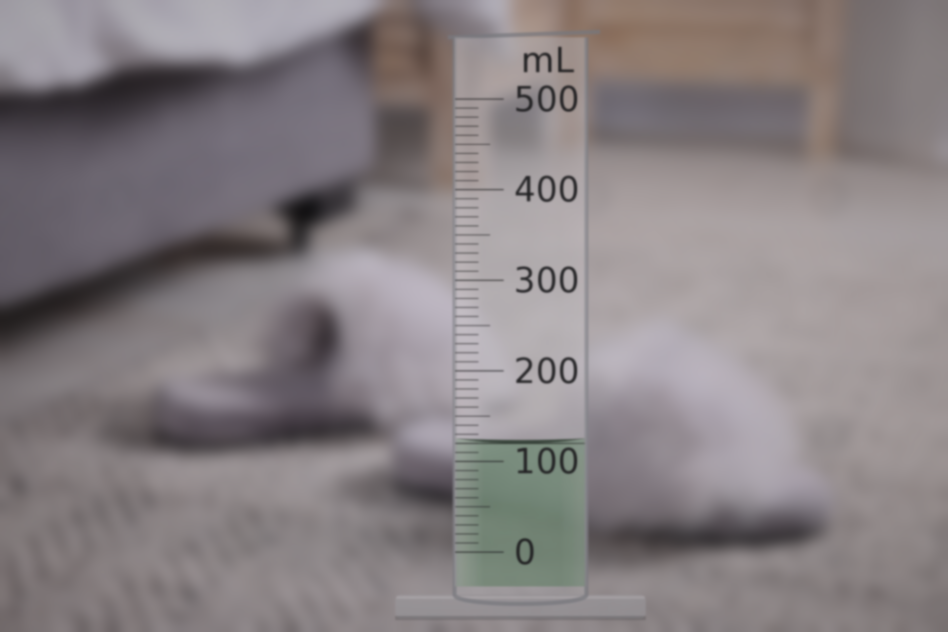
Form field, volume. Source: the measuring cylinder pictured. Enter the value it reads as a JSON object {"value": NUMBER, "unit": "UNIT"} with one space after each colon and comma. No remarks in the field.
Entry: {"value": 120, "unit": "mL"}
